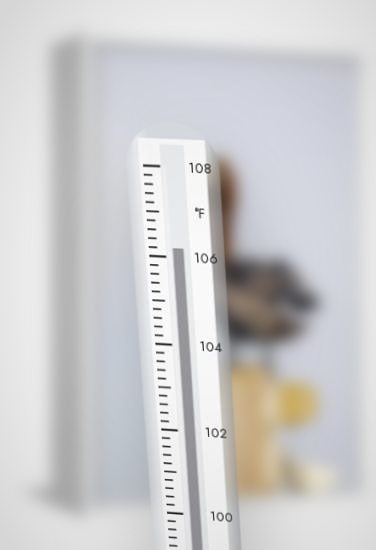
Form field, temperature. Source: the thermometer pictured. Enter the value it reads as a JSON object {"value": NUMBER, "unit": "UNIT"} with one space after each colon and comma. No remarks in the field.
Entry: {"value": 106.2, "unit": "°F"}
